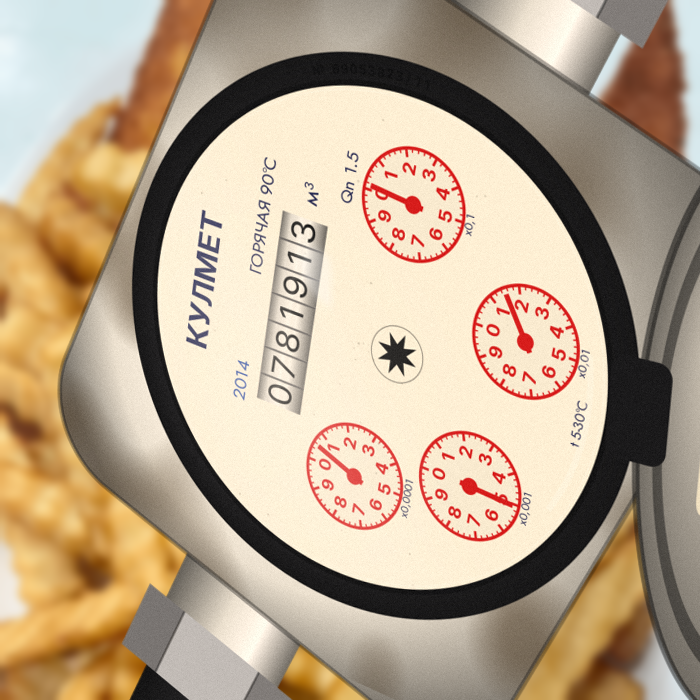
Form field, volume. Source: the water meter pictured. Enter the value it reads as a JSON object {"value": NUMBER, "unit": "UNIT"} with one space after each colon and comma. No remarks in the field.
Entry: {"value": 781913.0150, "unit": "m³"}
